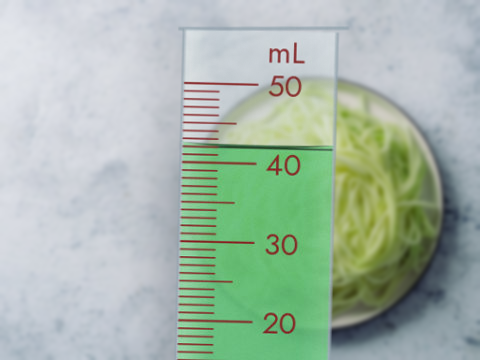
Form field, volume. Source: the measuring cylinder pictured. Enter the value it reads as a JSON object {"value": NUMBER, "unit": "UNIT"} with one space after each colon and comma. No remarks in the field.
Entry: {"value": 42, "unit": "mL"}
